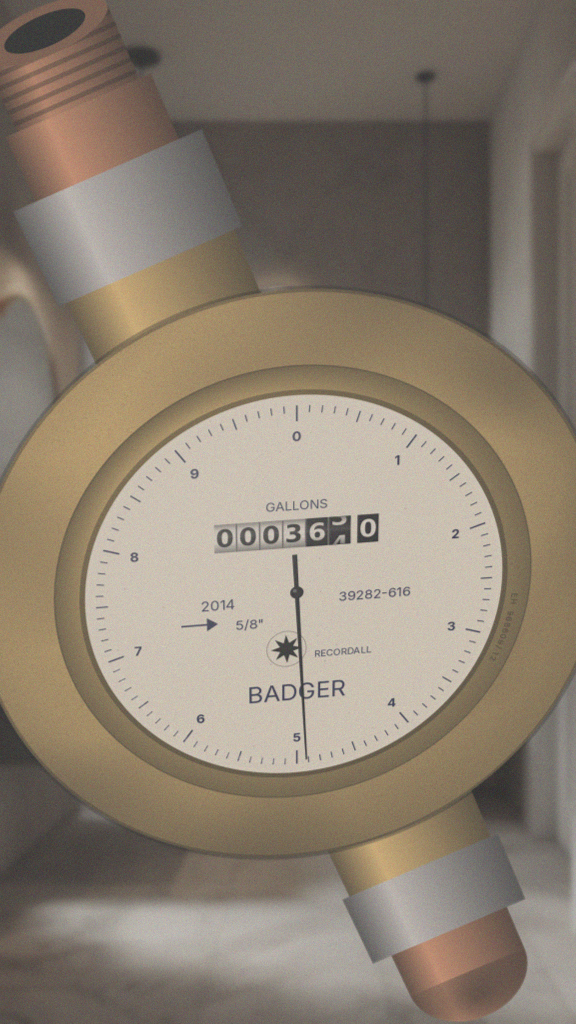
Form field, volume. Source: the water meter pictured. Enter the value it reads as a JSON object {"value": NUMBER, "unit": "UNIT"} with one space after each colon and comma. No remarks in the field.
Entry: {"value": 3634.9, "unit": "gal"}
